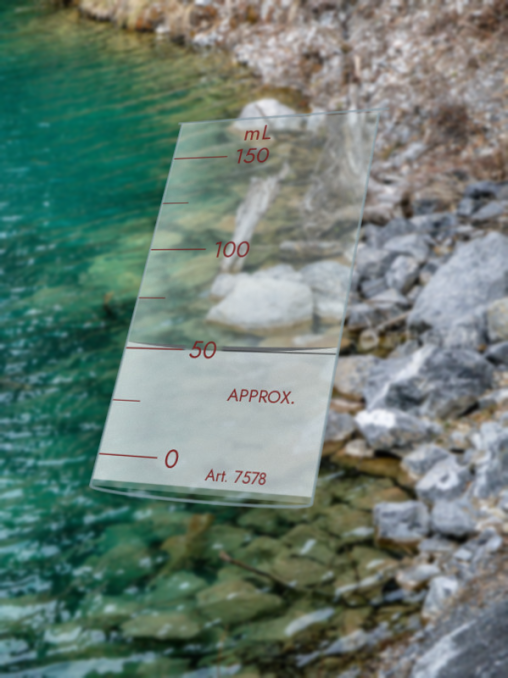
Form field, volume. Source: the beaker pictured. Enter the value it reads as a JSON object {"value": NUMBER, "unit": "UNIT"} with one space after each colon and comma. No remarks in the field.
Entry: {"value": 50, "unit": "mL"}
